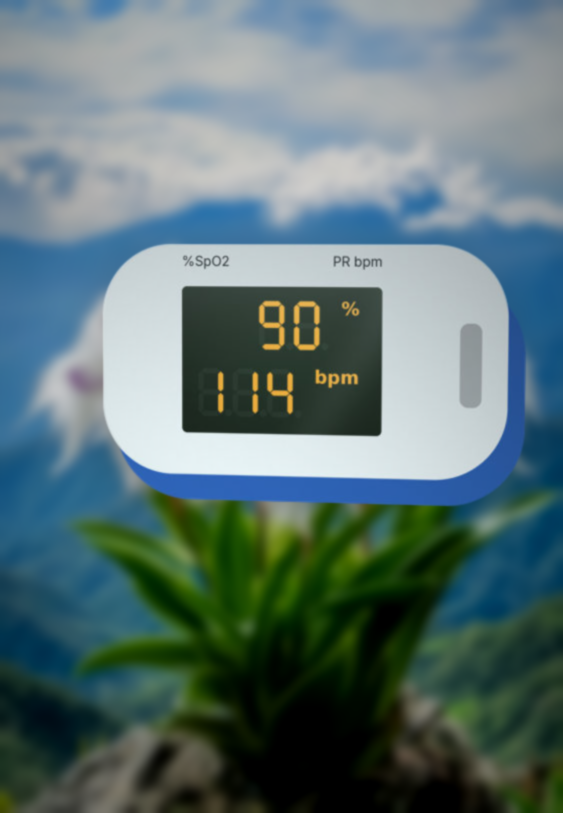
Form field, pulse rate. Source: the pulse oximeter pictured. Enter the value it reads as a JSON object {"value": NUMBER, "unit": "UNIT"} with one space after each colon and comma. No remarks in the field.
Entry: {"value": 114, "unit": "bpm"}
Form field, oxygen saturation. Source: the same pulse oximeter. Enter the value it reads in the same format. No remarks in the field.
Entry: {"value": 90, "unit": "%"}
